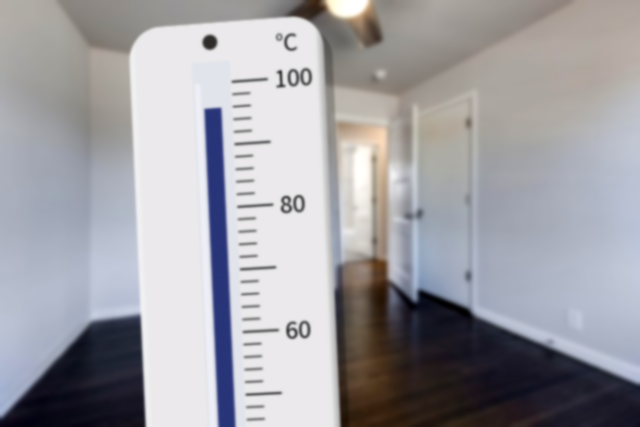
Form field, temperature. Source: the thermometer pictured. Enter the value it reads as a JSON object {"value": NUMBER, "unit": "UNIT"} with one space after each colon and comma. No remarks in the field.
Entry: {"value": 96, "unit": "°C"}
